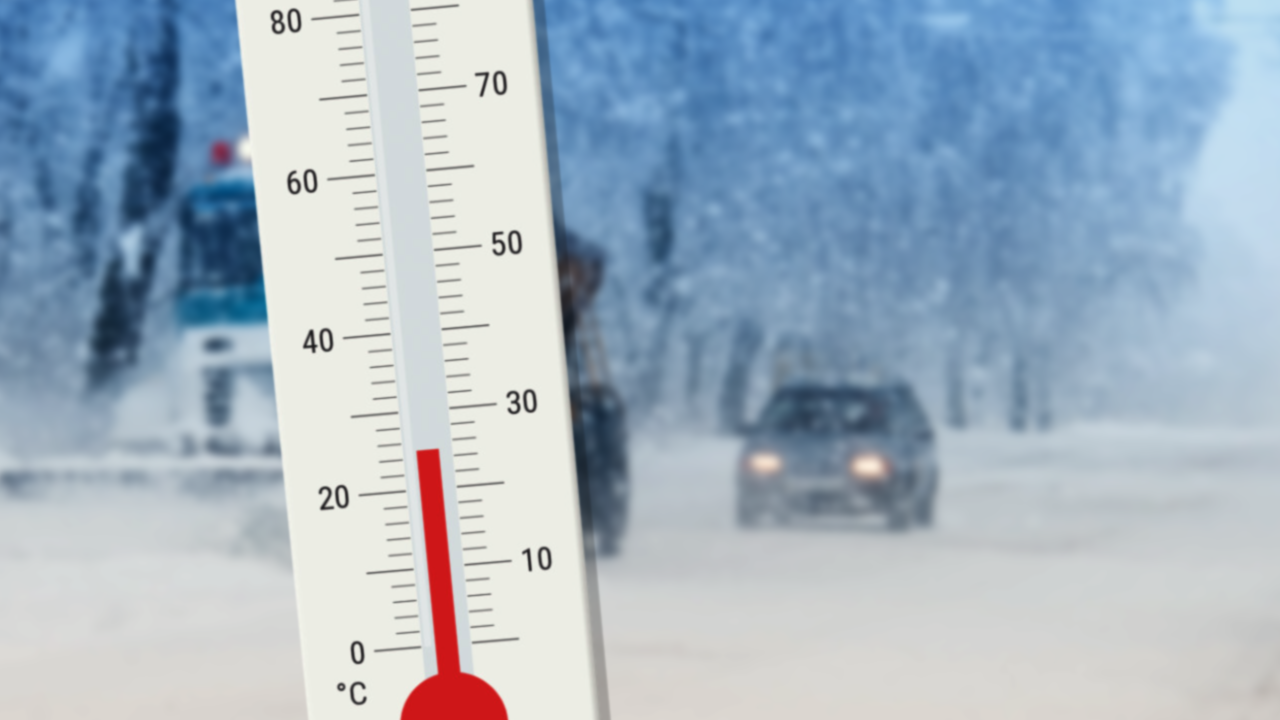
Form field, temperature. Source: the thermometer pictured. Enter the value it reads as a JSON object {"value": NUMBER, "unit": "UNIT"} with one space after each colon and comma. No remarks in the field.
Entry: {"value": 25, "unit": "°C"}
